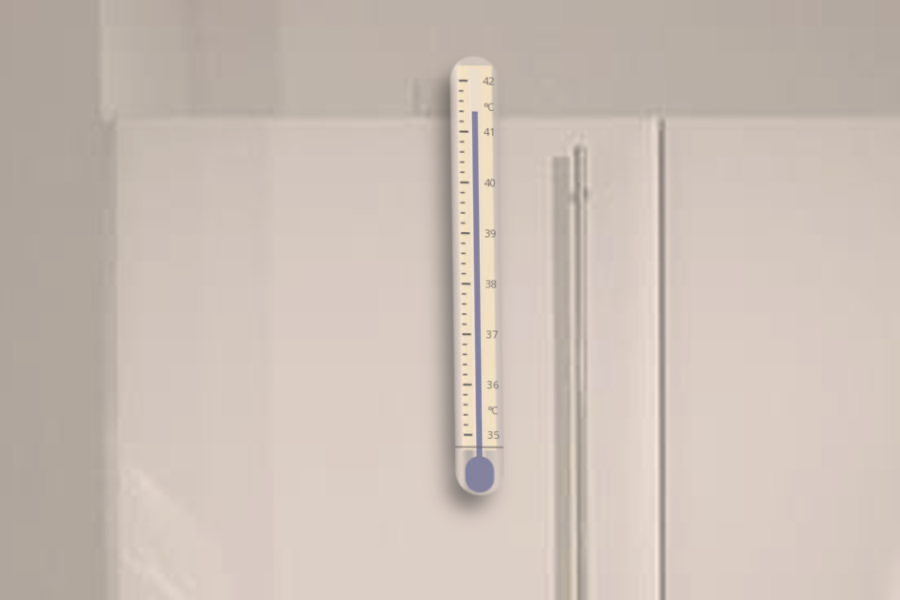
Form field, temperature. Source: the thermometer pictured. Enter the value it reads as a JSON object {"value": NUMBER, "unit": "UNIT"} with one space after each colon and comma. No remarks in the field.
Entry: {"value": 41.4, "unit": "°C"}
